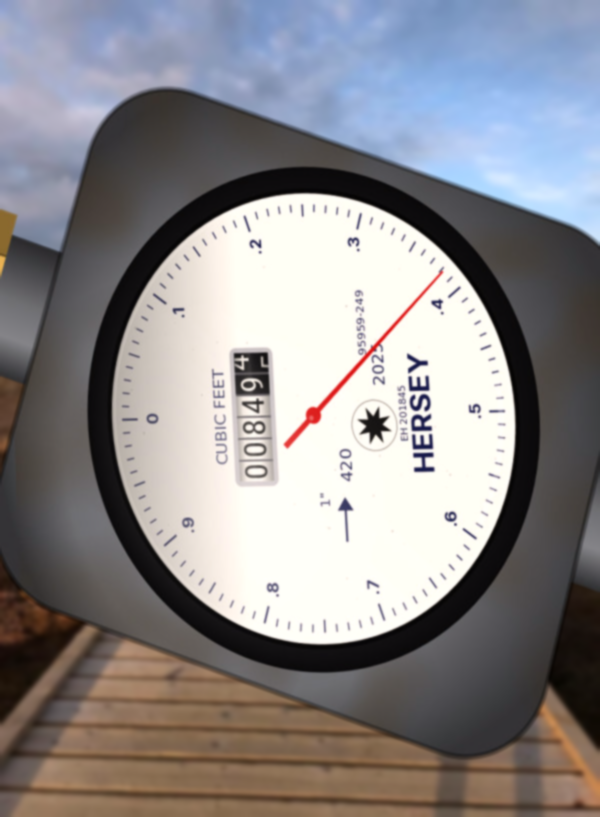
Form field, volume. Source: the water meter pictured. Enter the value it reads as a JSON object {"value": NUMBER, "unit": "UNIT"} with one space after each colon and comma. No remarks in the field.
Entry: {"value": 8494.38, "unit": "ft³"}
